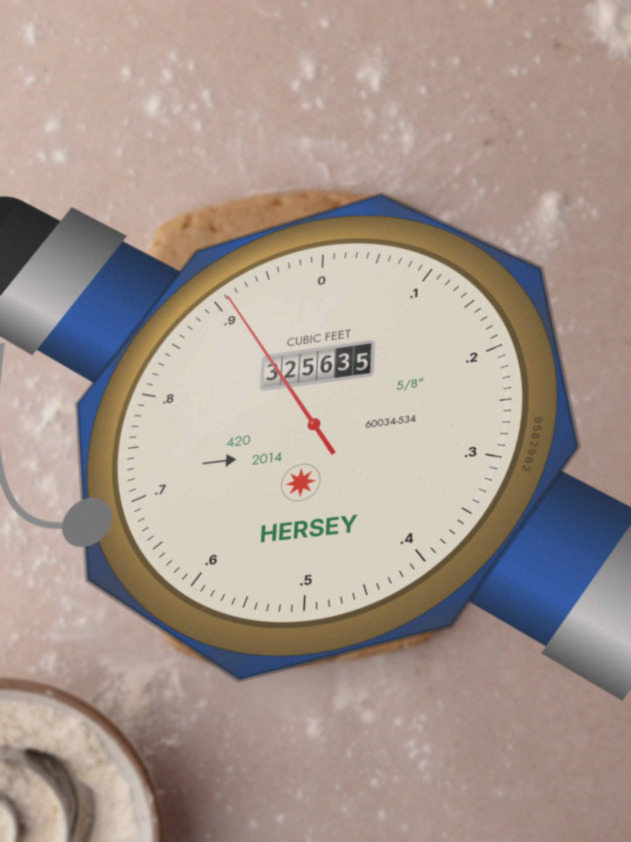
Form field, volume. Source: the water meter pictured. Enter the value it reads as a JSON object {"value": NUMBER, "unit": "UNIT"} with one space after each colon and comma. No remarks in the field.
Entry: {"value": 325634.91, "unit": "ft³"}
